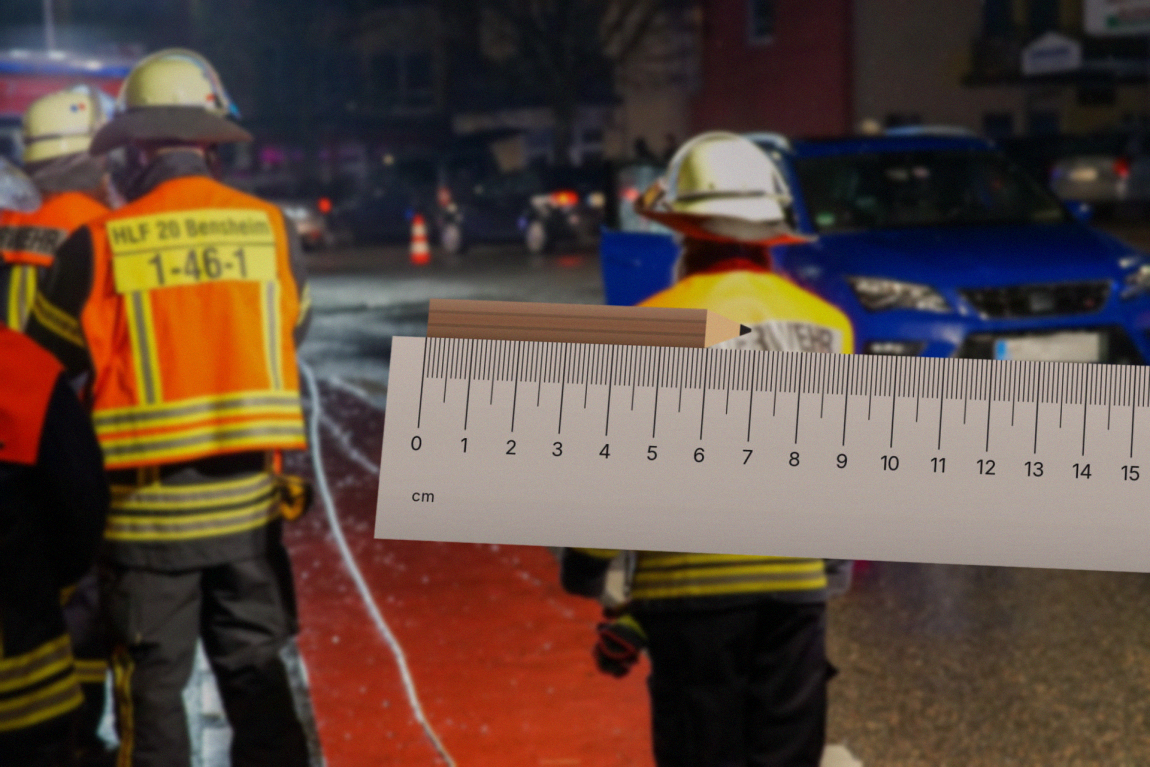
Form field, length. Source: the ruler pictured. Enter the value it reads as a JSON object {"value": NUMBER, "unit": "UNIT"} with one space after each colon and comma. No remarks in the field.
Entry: {"value": 6.9, "unit": "cm"}
